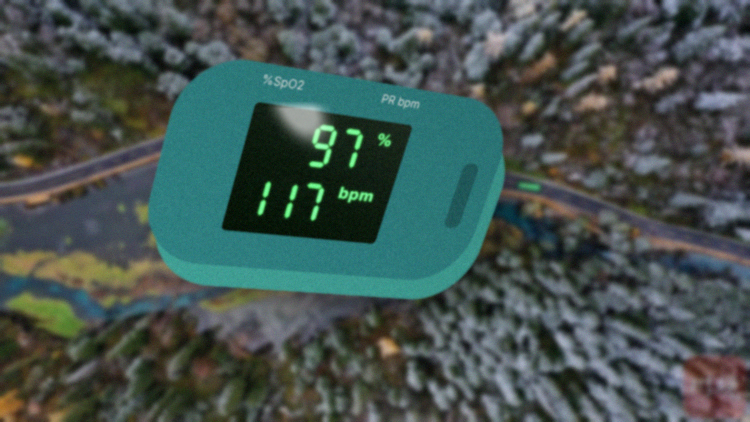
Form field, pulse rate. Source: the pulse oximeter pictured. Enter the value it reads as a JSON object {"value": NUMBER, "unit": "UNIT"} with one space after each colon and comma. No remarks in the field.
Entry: {"value": 117, "unit": "bpm"}
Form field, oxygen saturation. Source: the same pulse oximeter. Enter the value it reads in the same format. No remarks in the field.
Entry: {"value": 97, "unit": "%"}
